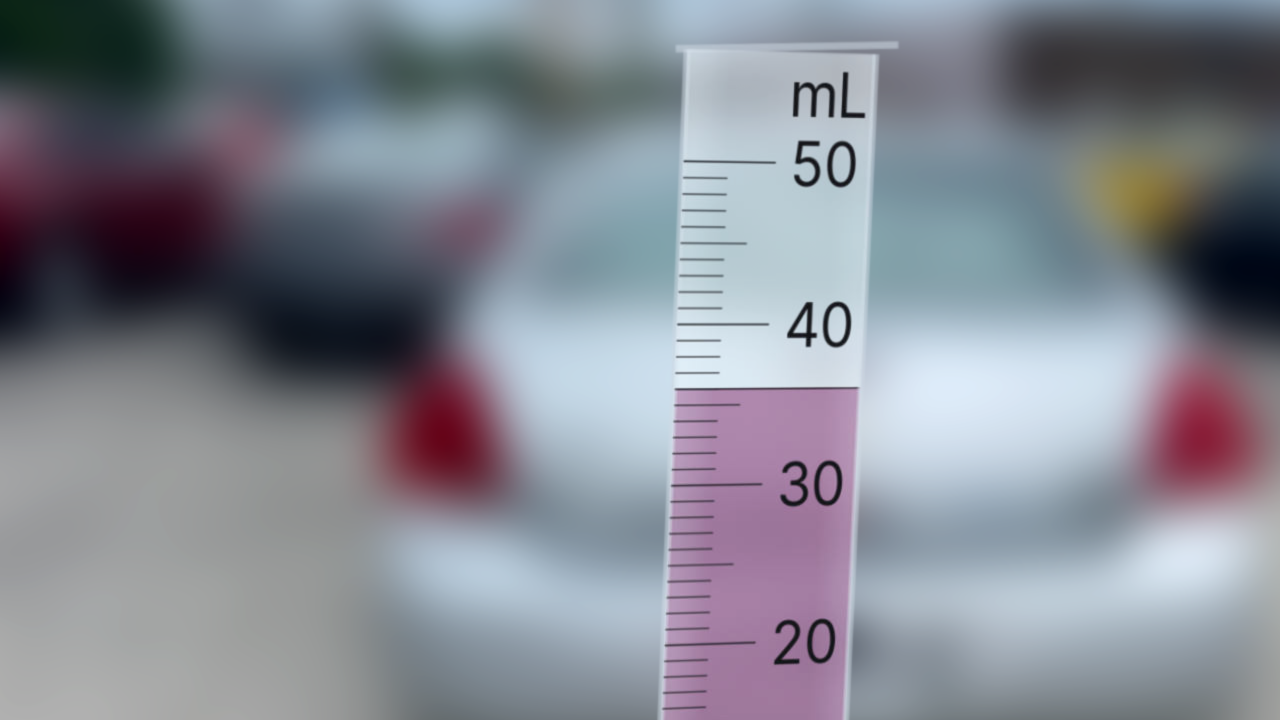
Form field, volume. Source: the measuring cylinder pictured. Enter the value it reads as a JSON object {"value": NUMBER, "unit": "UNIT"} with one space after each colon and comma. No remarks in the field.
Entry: {"value": 36, "unit": "mL"}
